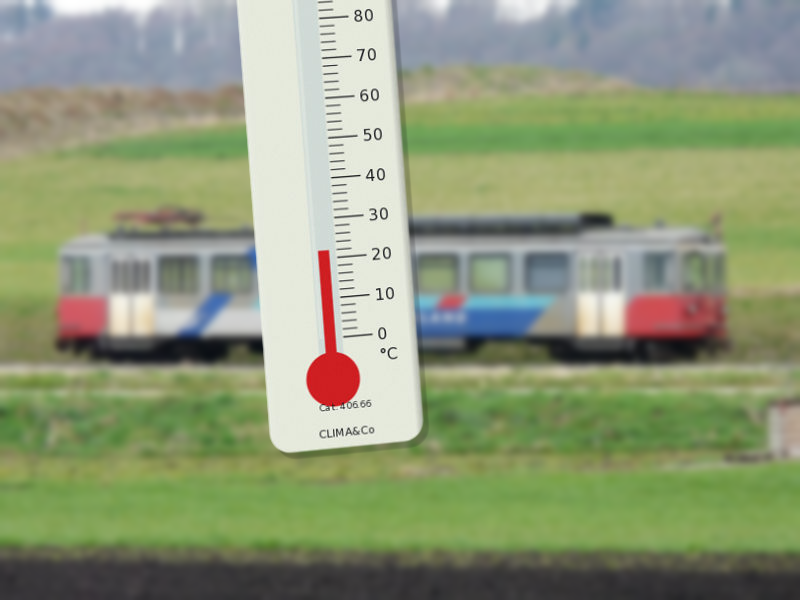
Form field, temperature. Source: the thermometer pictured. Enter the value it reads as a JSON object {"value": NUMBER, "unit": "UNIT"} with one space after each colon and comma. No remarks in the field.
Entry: {"value": 22, "unit": "°C"}
